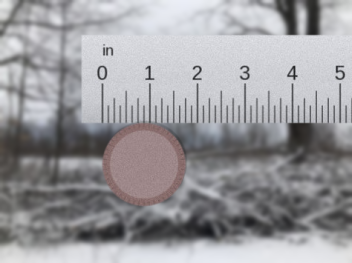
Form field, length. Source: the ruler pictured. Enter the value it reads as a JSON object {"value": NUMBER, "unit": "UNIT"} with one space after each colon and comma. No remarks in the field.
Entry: {"value": 1.75, "unit": "in"}
